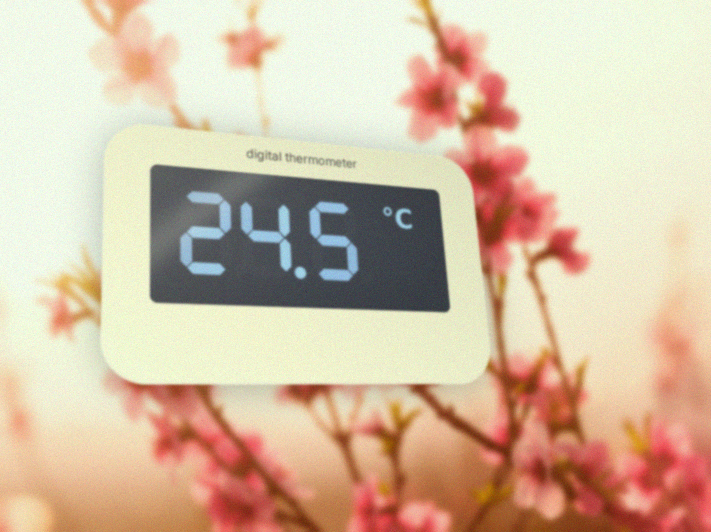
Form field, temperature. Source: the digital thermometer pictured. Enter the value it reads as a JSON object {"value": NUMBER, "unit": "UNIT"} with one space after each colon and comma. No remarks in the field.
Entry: {"value": 24.5, "unit": "°C"}
